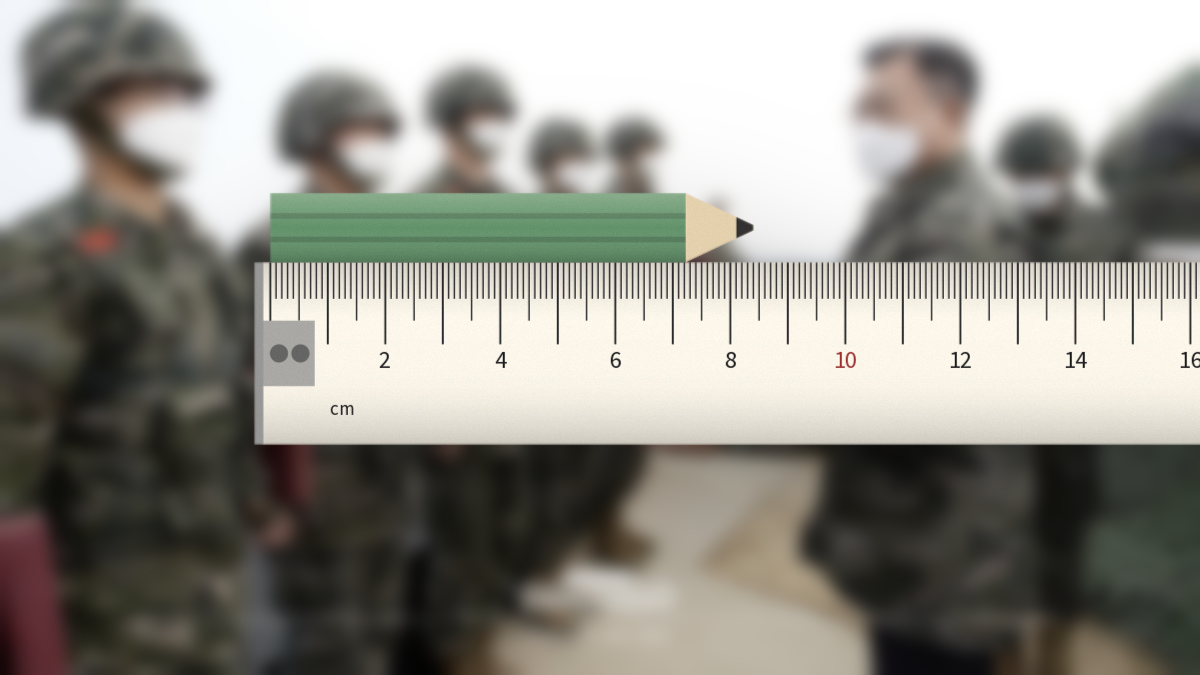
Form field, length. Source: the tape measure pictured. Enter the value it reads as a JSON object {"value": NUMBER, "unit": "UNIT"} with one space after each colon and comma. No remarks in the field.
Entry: {"value": 8.4, "unit": "cm"}
